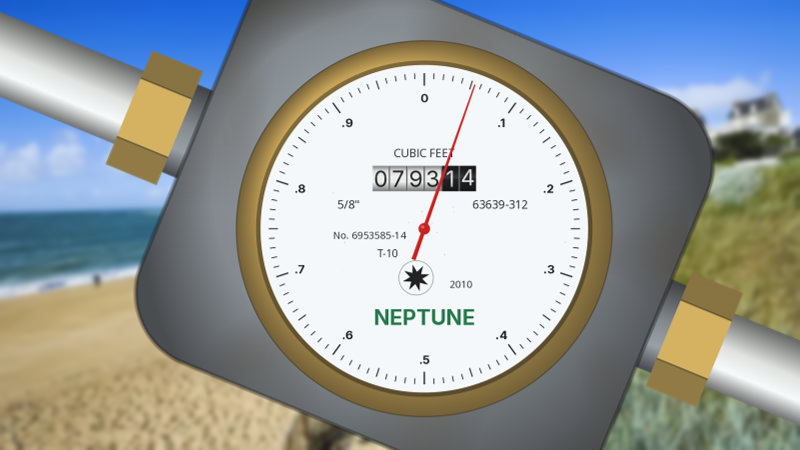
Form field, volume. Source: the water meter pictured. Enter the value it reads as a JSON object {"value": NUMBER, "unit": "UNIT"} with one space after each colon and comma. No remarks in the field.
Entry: {"value": 79314.05, "unit": "ft³"}
